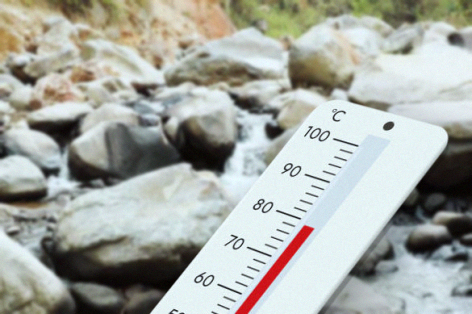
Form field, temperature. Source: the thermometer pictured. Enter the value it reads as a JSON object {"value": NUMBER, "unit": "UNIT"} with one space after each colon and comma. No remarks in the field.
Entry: {"value": 79, "unit": "°C"}
